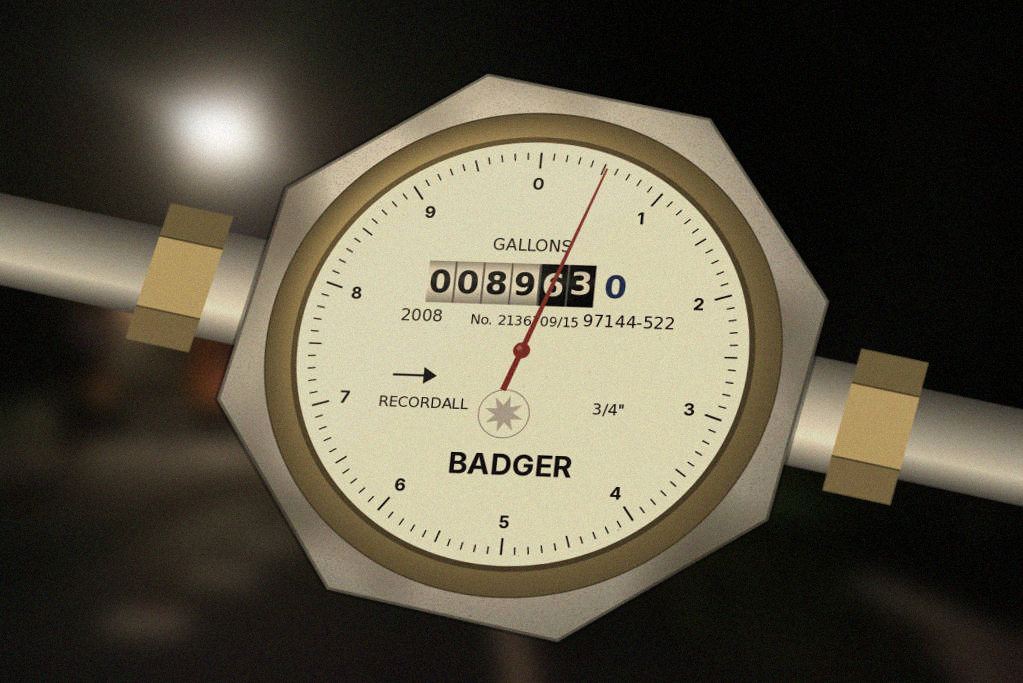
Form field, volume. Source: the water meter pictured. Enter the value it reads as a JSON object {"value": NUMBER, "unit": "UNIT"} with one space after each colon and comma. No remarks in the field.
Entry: {"value": 89630.5, "unit": "gal"}
